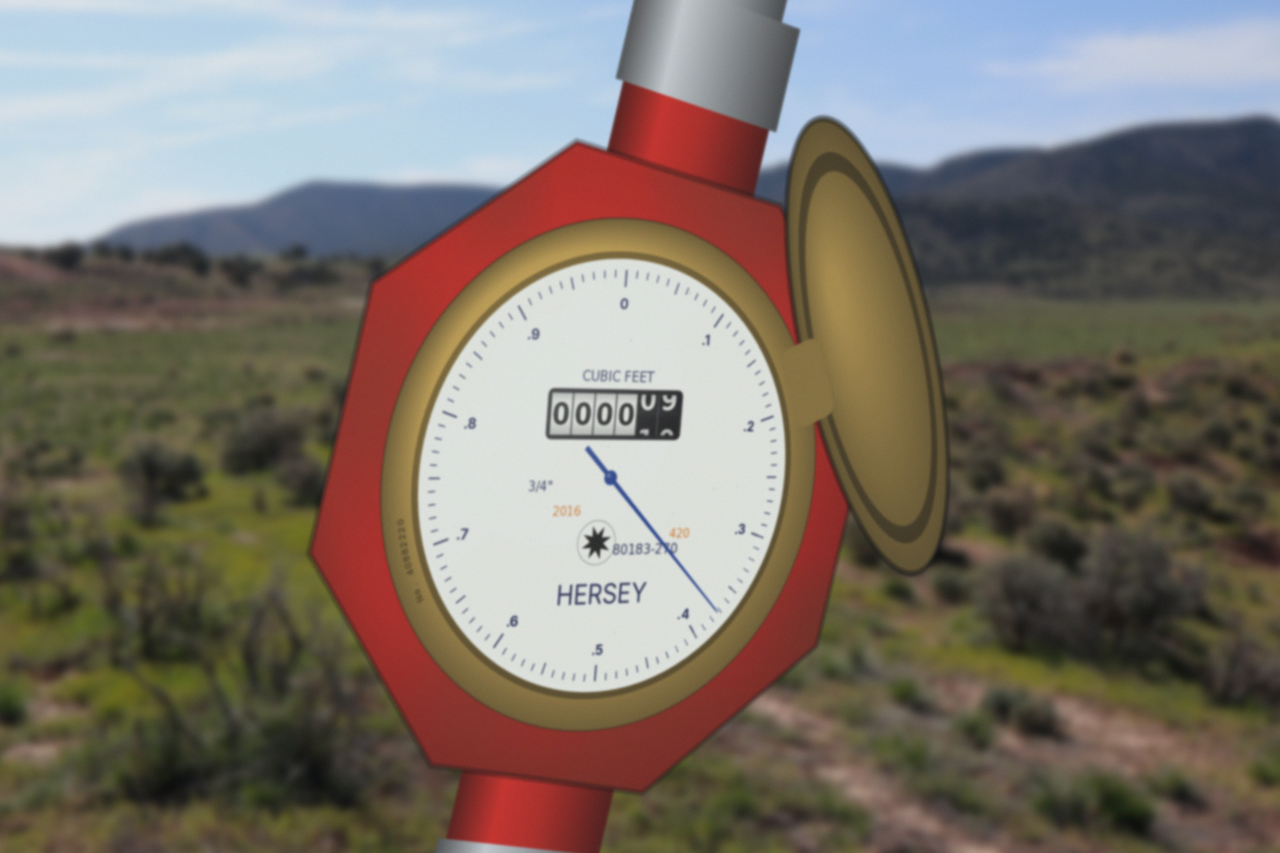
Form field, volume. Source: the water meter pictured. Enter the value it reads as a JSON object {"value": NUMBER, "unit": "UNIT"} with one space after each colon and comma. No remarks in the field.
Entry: {"value": 9.37, "unit": "ft³"}
